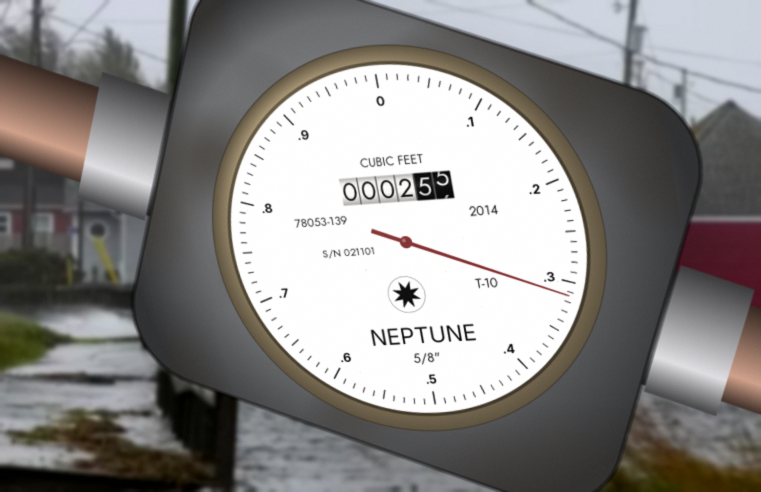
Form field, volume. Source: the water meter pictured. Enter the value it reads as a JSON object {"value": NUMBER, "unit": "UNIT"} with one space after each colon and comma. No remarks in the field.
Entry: {"value": 255.31, "unit": "ft³"}
